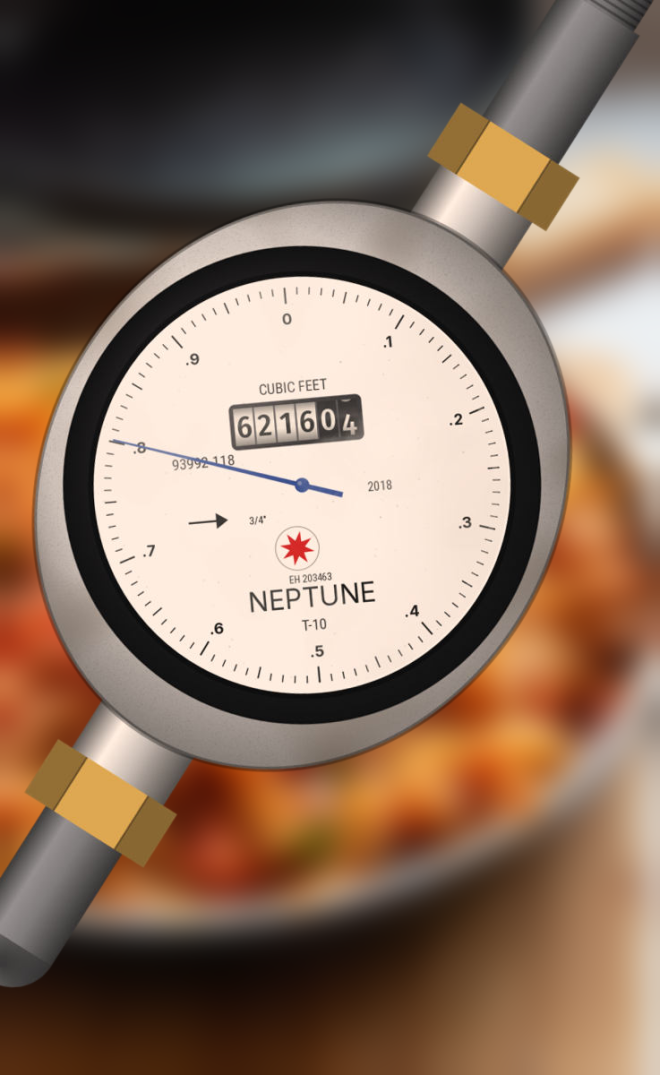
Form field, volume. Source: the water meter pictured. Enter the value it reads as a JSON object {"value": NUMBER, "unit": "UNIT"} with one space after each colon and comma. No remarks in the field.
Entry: {"value": 621603.80, "unit": "ft³"}
